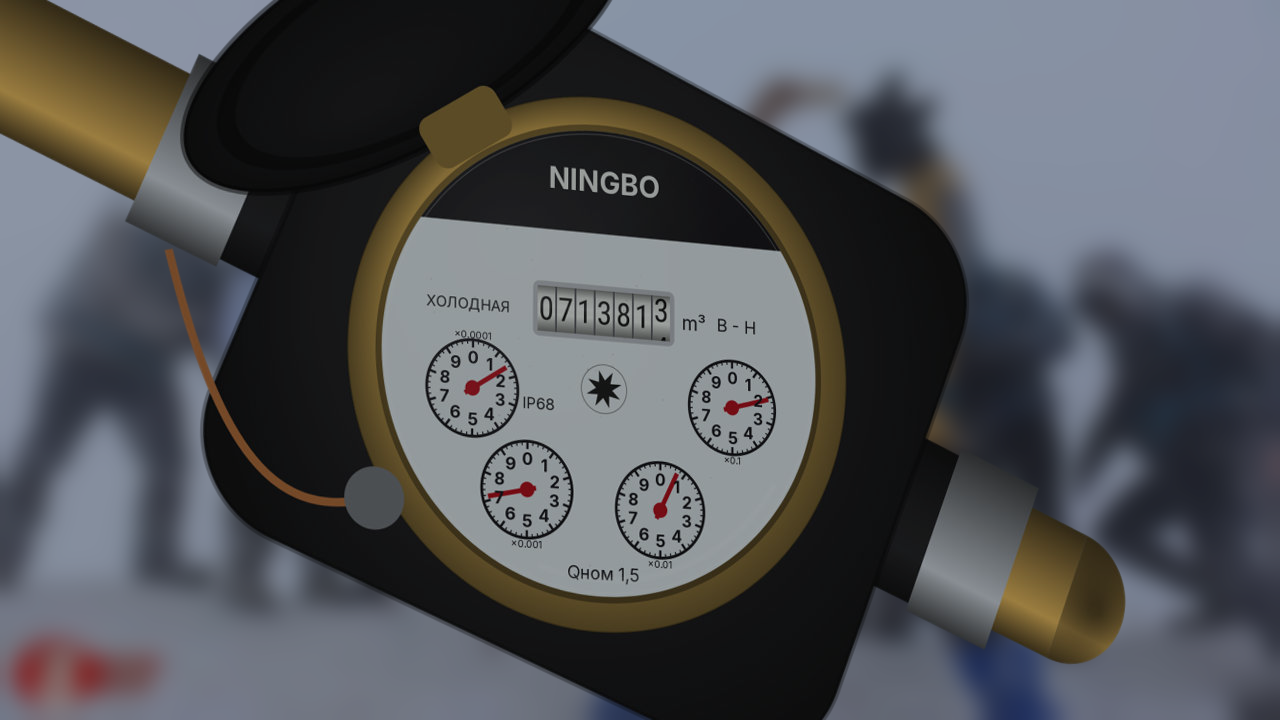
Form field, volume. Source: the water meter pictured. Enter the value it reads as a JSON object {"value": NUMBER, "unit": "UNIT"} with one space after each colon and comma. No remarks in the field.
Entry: {"value": 713813.2071, "unit": "m³"}
